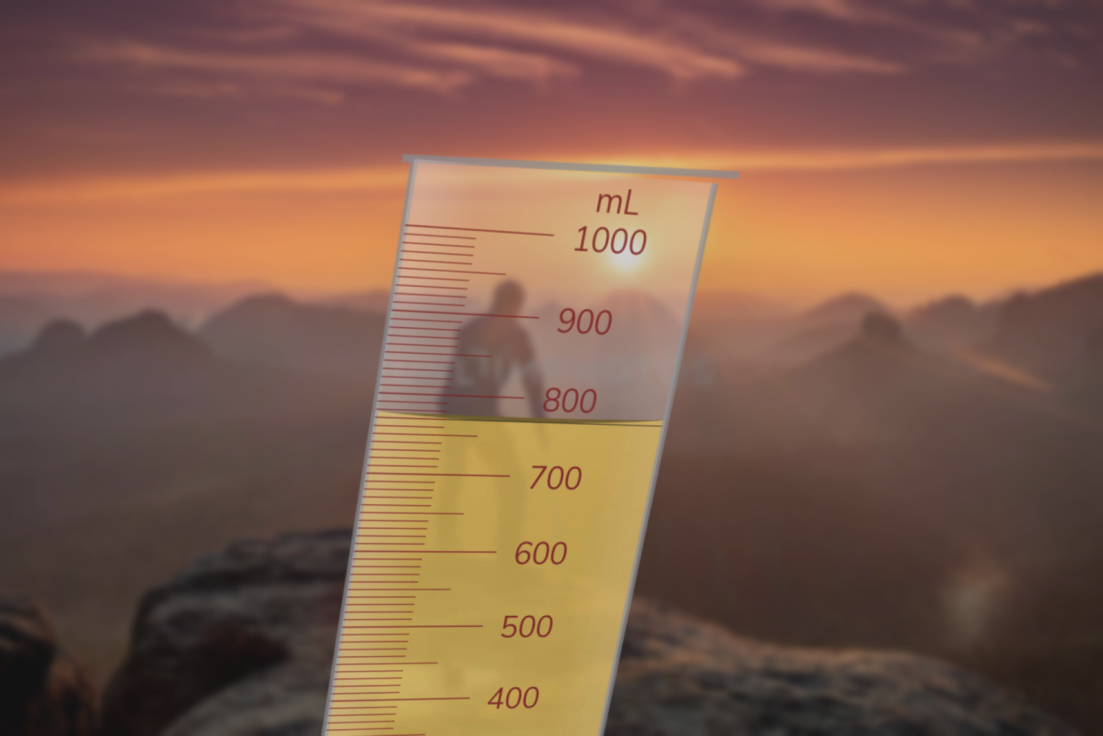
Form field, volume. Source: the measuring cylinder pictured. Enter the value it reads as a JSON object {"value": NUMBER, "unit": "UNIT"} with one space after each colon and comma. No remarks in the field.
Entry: {"value": 770, "unit": "mL"}
